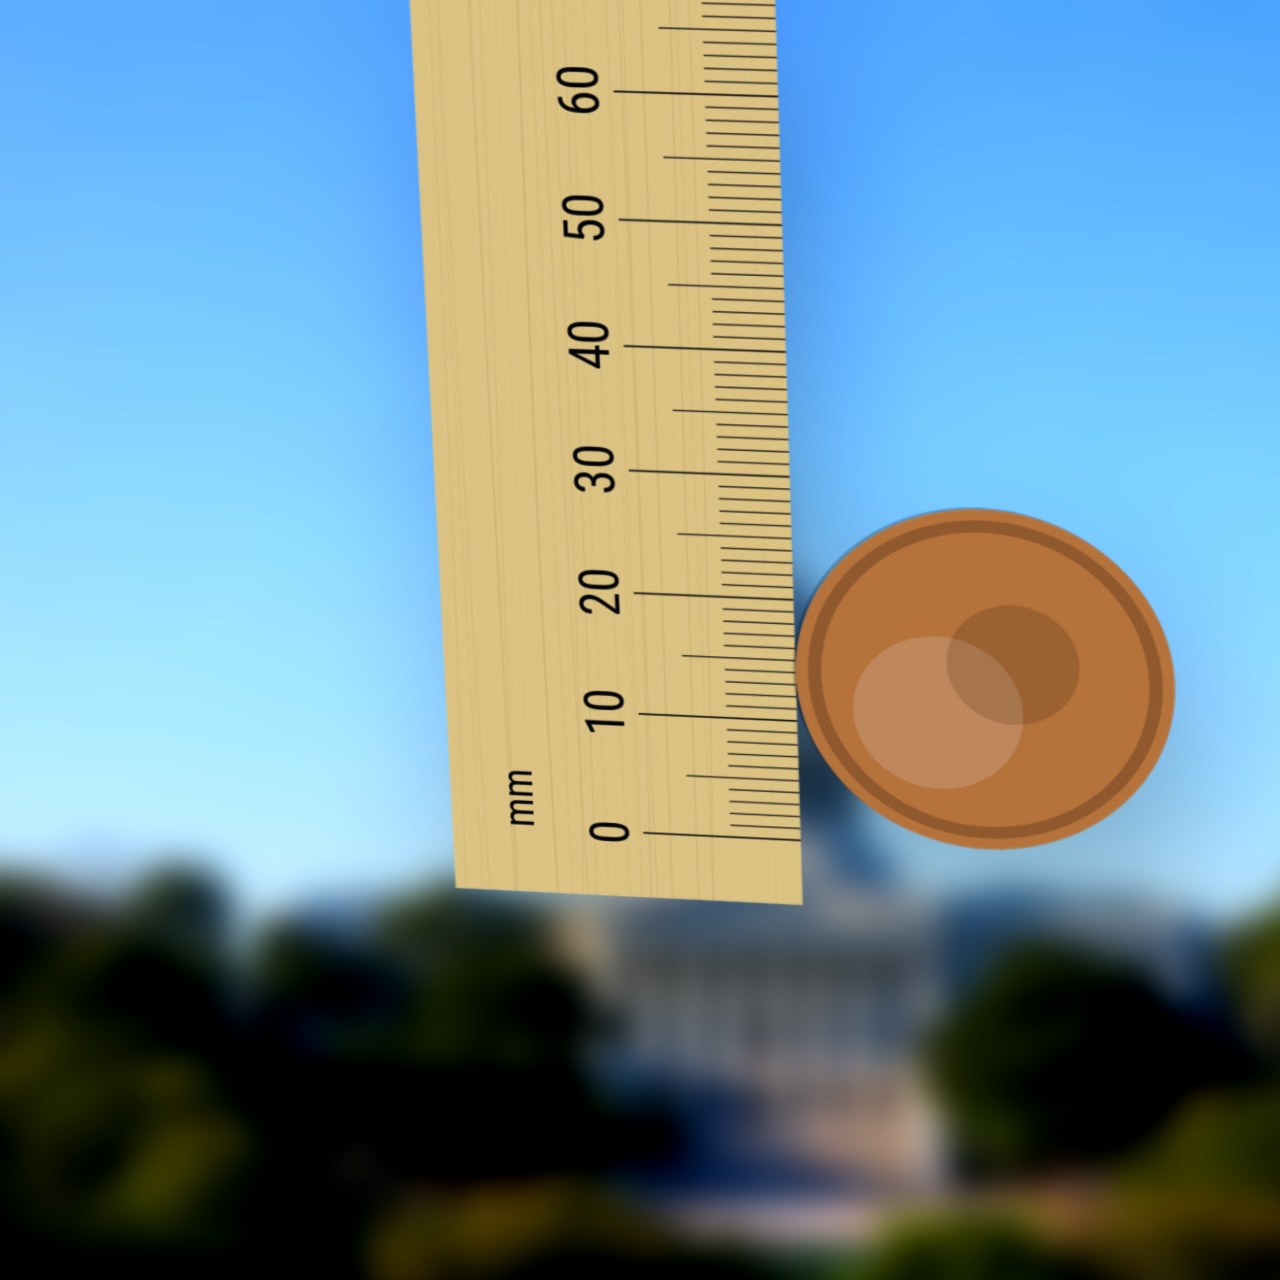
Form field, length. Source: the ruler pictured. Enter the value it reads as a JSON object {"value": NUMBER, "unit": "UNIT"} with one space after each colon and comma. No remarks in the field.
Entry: {"value": 28, "unit": "mm"}
